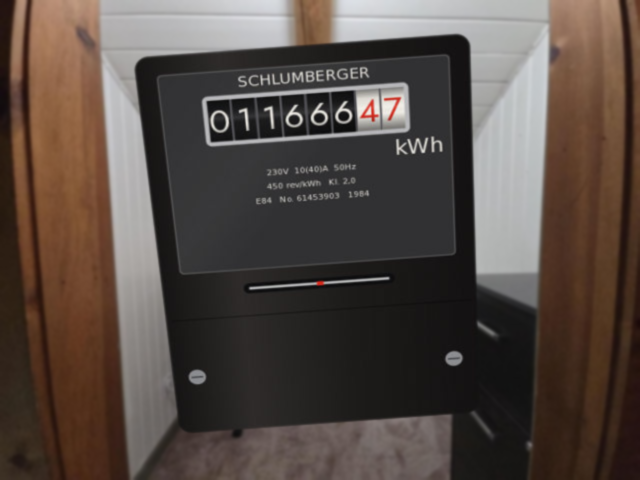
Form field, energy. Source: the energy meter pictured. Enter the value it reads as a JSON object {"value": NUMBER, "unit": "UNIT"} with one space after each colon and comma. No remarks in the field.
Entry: {"value": 11666.47, "unit": "kWh"}
